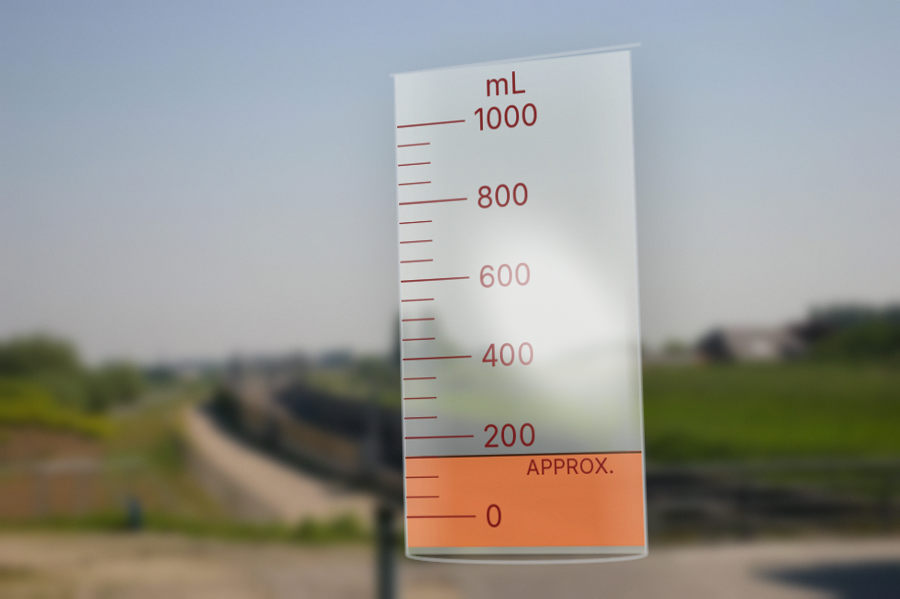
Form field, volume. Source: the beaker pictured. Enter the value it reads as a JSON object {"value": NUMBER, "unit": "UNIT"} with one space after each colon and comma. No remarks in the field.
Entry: {"value": 150, "unit": "mL"}
